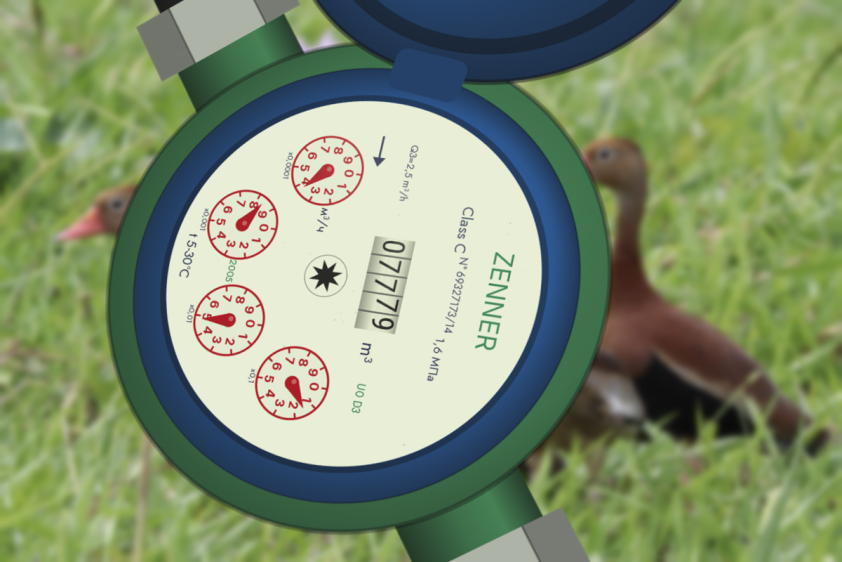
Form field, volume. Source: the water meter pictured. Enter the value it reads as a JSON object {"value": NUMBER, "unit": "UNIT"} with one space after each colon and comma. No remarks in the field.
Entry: {"value": 7779.1483, "unit": "m³"}
